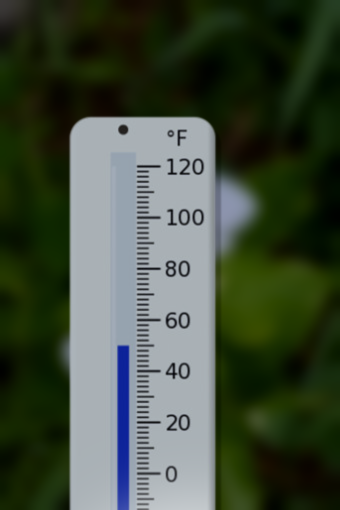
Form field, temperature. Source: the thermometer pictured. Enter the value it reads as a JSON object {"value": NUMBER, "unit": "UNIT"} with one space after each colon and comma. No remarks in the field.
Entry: {"value": 50, "unit": "°F"}
